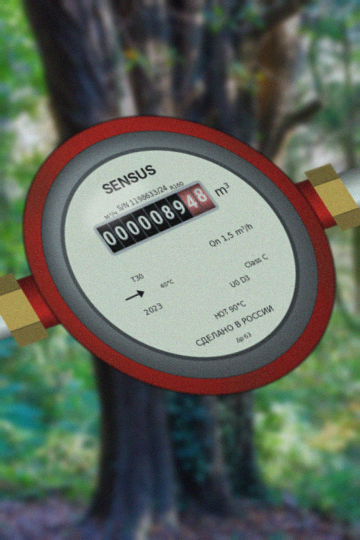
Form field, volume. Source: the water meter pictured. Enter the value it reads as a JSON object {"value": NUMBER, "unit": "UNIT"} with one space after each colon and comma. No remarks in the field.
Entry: {"value": 89.48, "unit": "m³"}
